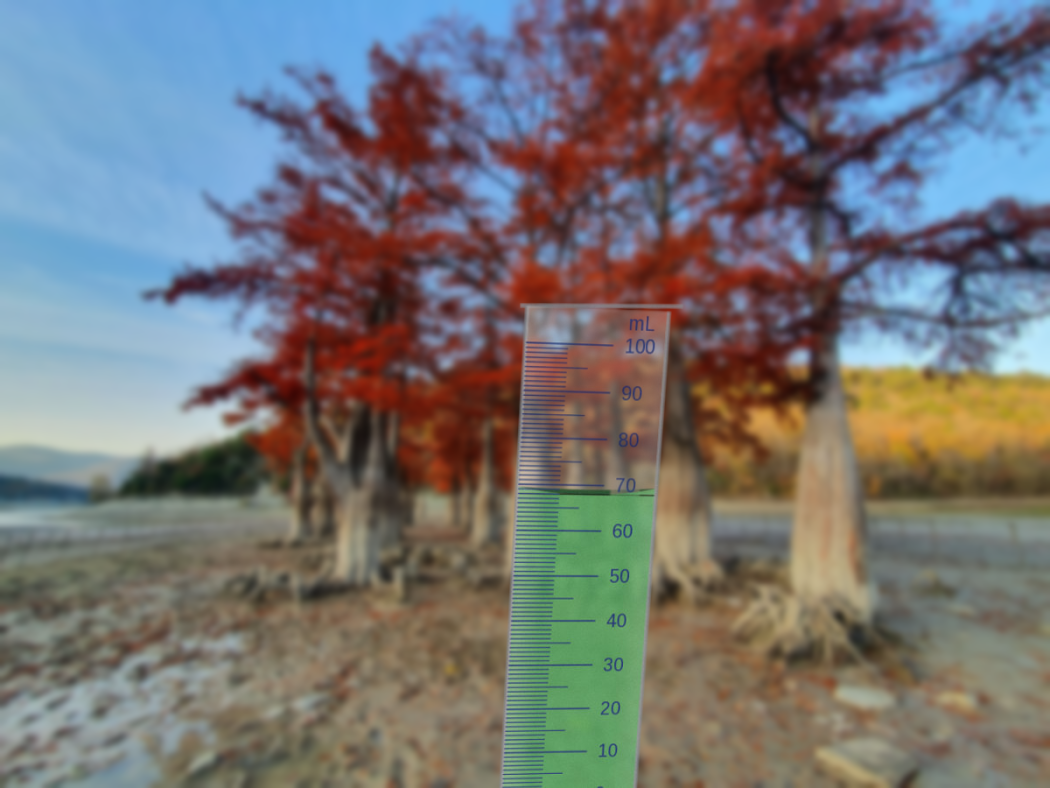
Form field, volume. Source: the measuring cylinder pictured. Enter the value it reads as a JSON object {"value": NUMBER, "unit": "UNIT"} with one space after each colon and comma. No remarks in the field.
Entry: {"value": 68, "unit": "mL"}
